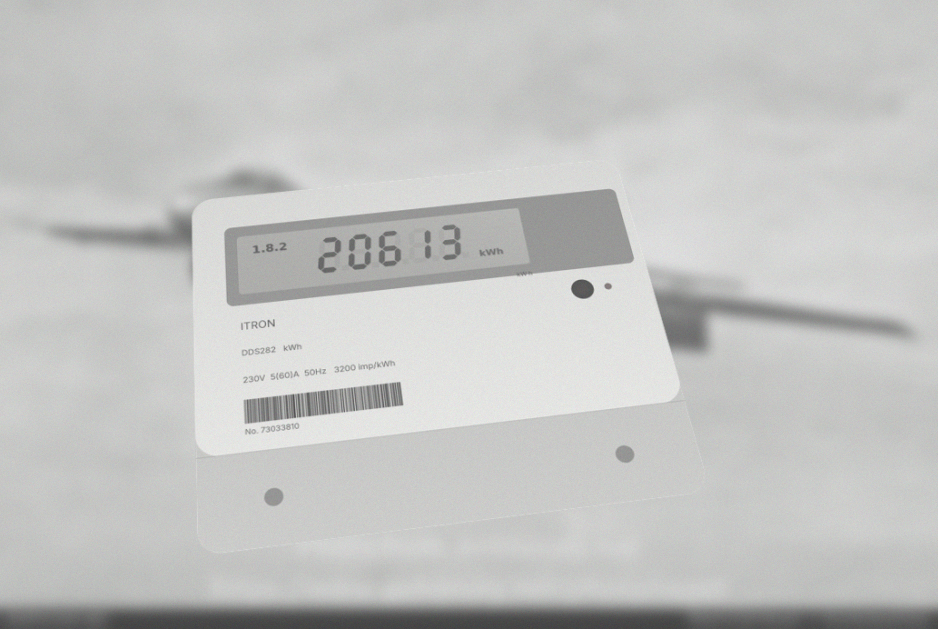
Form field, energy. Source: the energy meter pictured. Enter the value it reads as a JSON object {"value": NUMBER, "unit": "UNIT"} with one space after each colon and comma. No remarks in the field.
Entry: {"value": 20613, "unit": "kWh"}
